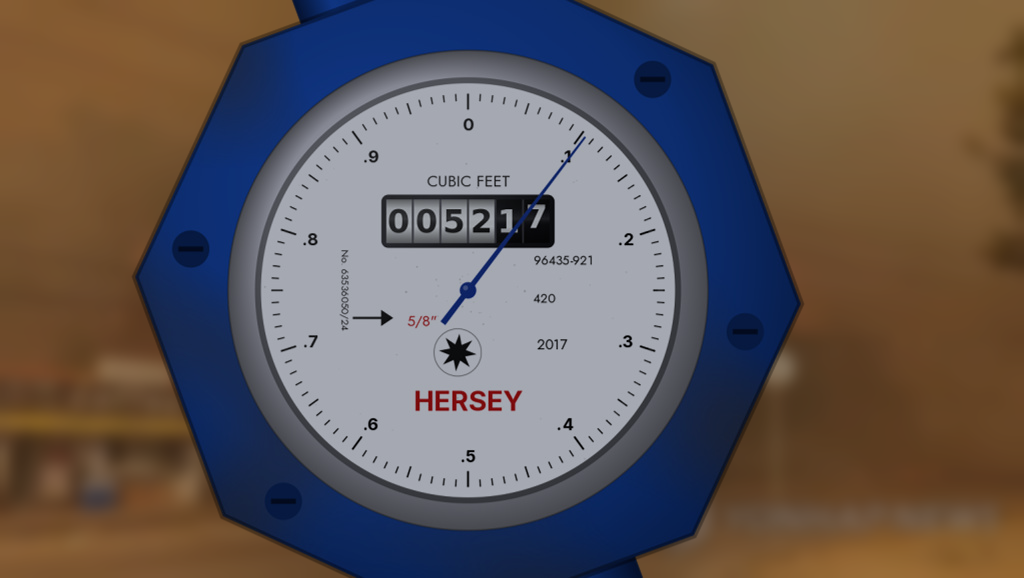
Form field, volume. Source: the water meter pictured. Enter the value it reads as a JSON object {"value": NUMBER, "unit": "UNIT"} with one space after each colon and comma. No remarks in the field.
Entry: {"value": 5217.10, "unit": "ft³"}
